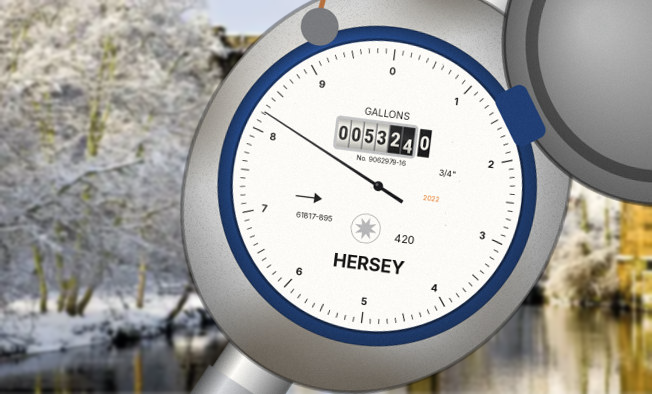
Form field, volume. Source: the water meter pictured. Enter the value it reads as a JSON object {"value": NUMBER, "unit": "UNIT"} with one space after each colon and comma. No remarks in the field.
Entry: {"value": 53238.2, "unit": "gal"}
